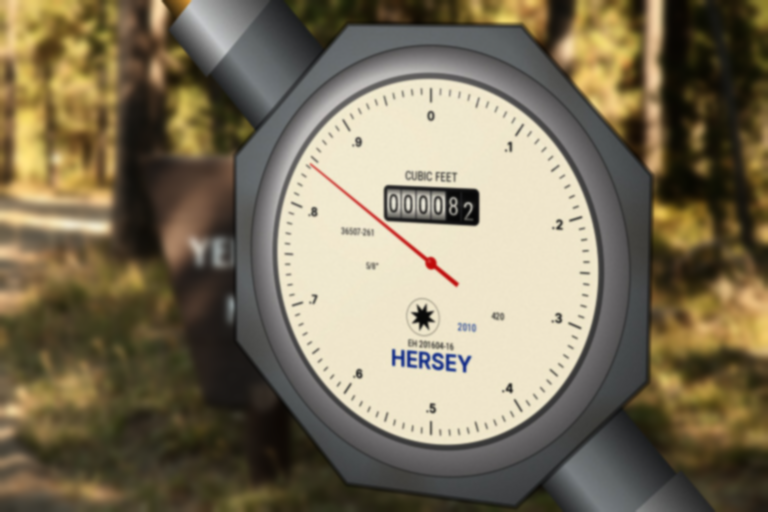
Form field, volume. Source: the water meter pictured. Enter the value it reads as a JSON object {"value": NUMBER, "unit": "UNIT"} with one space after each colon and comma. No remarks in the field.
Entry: {"value": 81.84, "unit": "ft³"}
